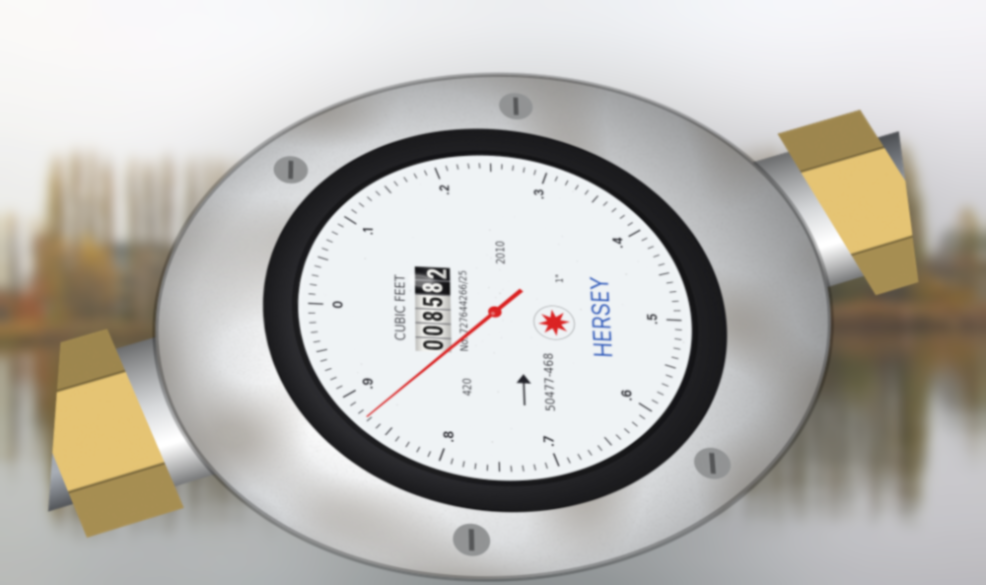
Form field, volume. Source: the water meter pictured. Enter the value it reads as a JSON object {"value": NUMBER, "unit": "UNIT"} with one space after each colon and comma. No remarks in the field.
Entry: {"value": 8581.87, "unit": "ft³"}
